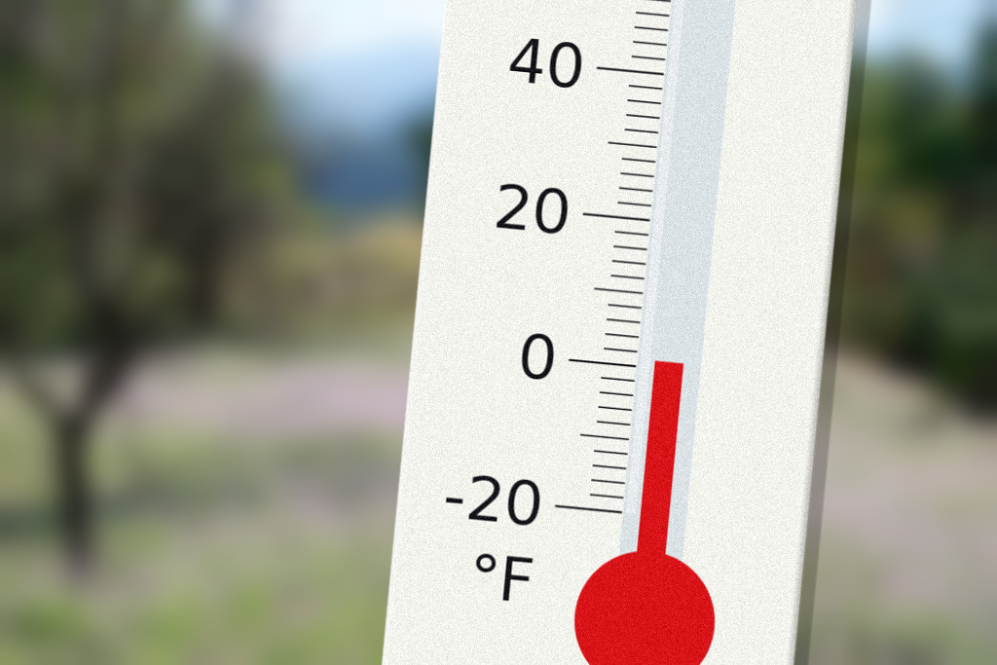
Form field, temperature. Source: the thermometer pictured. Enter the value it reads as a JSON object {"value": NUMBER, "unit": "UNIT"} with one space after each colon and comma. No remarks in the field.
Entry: {"value": 1, "unit": "°F"}
